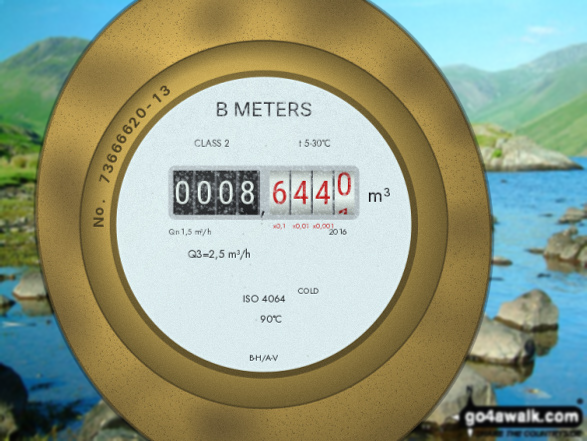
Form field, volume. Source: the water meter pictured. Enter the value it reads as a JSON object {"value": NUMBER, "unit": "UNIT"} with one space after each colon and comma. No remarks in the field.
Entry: {"value": 8.6440, "unit": "m³"}
